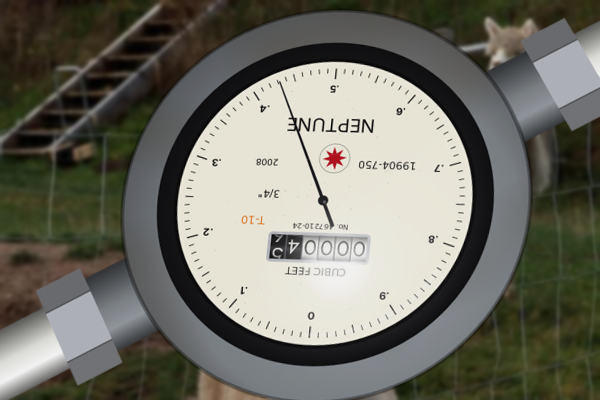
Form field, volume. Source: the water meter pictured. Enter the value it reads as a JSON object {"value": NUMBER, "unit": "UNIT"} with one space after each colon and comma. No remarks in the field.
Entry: {"value": 45.43, "unit": "ft³"}
